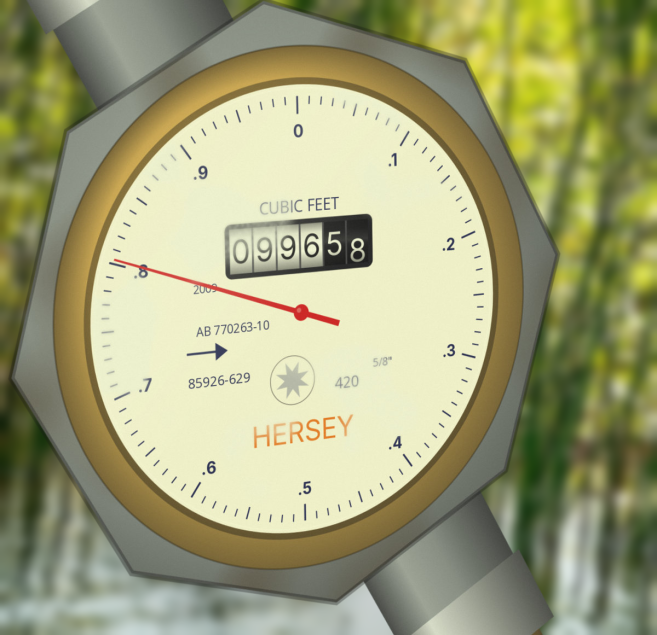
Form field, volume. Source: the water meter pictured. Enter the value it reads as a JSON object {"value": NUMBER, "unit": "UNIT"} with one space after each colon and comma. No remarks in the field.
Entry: {"value": 99657.80, "unit": "ft³"}
